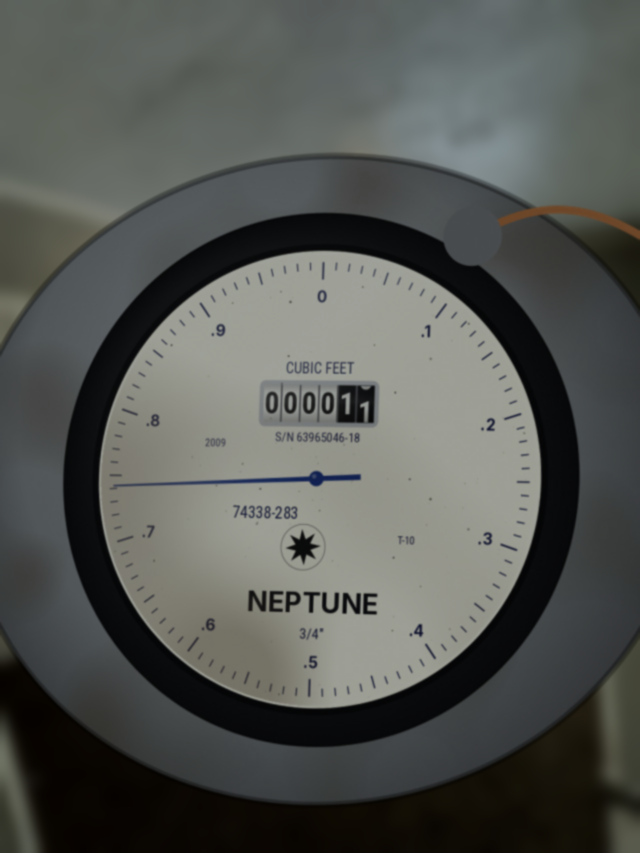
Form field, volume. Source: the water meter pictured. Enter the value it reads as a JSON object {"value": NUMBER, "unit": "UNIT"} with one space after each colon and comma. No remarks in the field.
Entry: {"value": 10.74, "unit": "ft³"}
